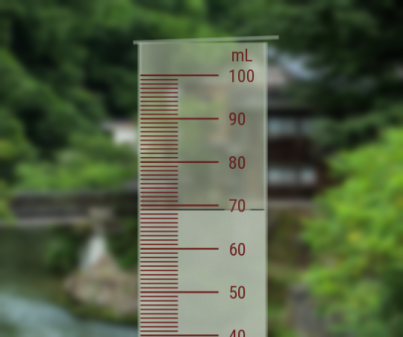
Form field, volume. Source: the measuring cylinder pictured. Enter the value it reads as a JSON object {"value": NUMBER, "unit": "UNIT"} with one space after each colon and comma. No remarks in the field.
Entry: {"value": 69, "unit": "mL"}
